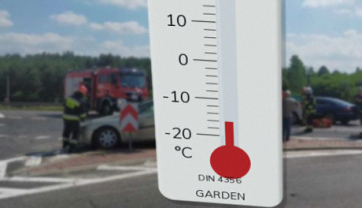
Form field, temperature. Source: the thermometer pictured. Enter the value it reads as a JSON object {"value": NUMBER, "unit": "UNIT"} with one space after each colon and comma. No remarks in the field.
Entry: {"value": -16, "unit": "°C"}
